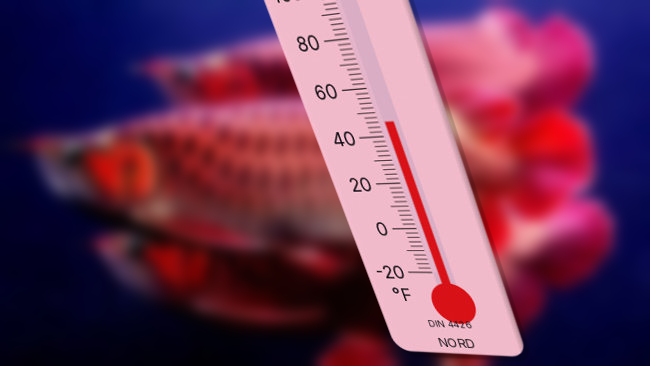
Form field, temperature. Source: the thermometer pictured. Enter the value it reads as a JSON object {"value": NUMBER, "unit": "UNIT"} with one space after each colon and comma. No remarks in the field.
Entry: {"value": 46, "unit": "°F"}
